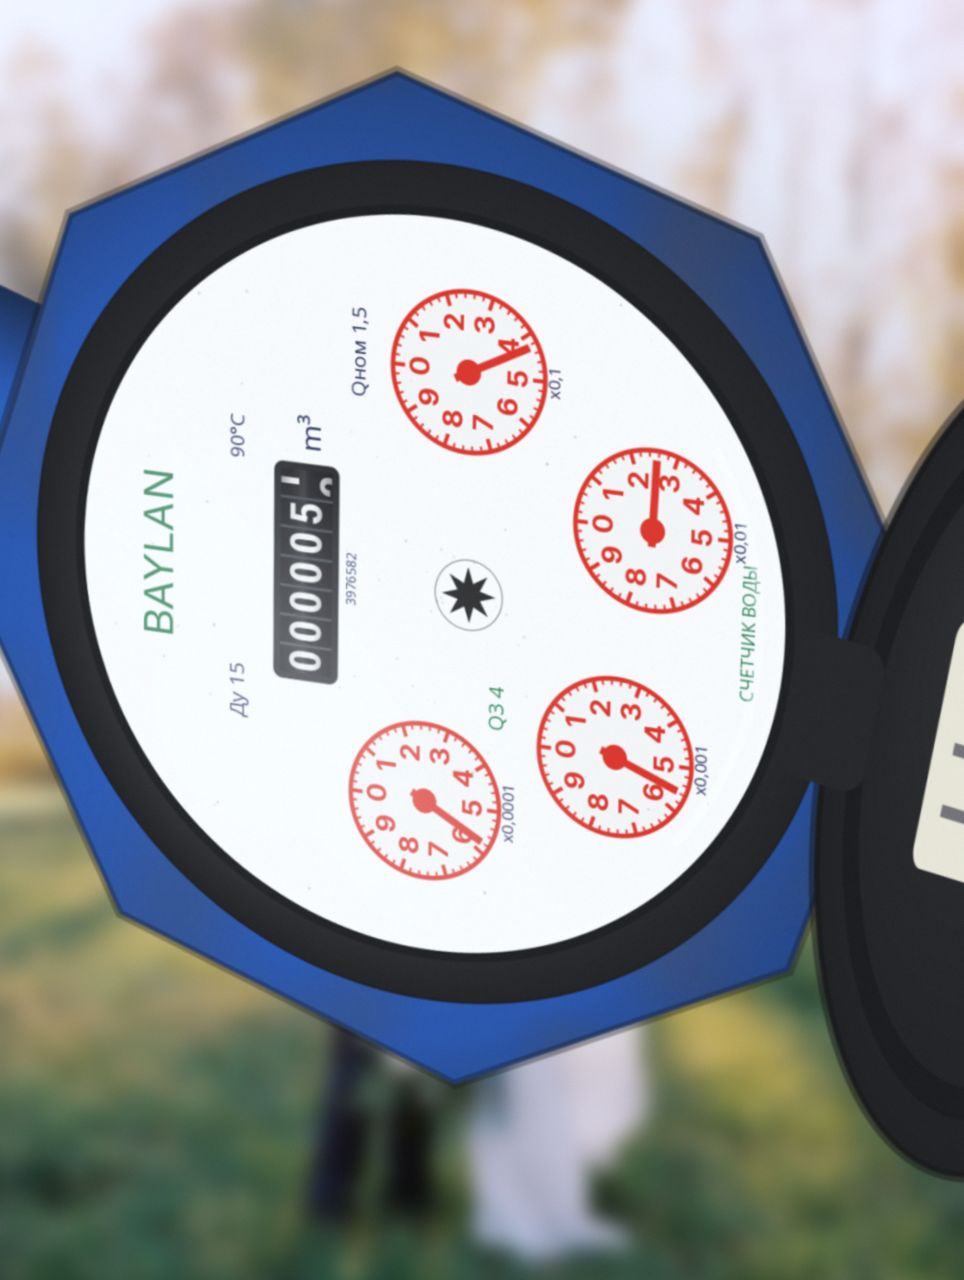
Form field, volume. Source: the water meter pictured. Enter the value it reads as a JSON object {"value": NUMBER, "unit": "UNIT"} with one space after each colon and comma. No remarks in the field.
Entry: {"value": 51.4255, "unit": "m³"}
